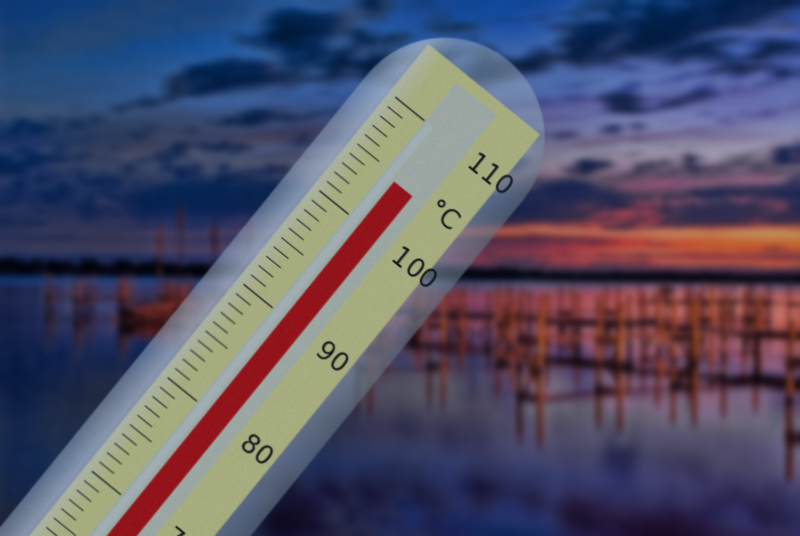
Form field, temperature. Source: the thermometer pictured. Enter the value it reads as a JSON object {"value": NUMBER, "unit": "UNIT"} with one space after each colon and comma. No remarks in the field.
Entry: {"value": 104.5, "unit": "°C"}
